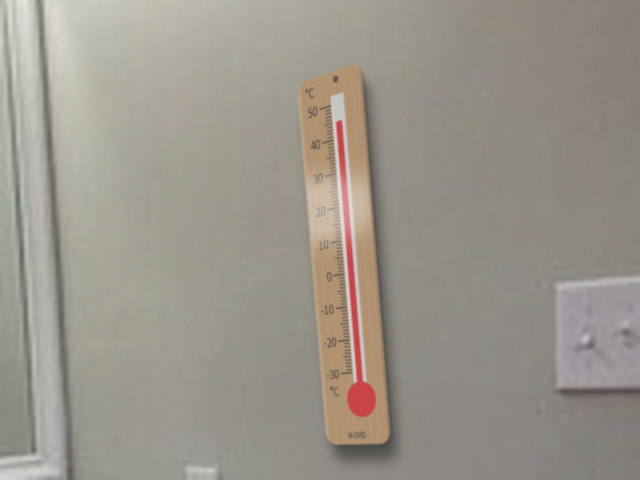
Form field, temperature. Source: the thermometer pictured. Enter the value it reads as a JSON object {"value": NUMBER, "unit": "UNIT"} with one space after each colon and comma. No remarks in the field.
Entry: {"value": 45, "unit": "°C"}
